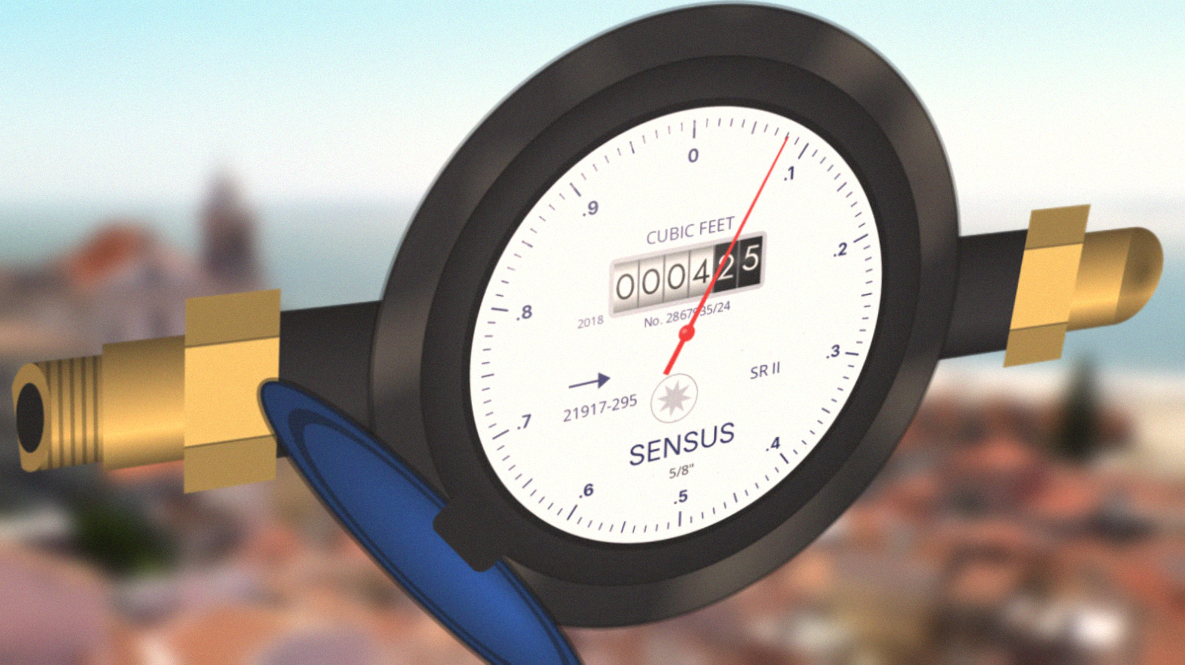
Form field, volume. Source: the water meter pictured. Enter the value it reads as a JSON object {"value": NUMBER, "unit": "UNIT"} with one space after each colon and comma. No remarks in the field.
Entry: {"value": 425.08, "unit": "ft³"}
